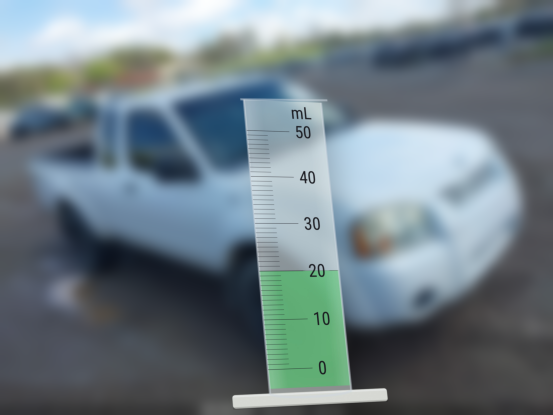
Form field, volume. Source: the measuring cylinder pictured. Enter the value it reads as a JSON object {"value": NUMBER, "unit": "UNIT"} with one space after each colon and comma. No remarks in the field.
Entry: {"value": 20, "unit": "mL"}
